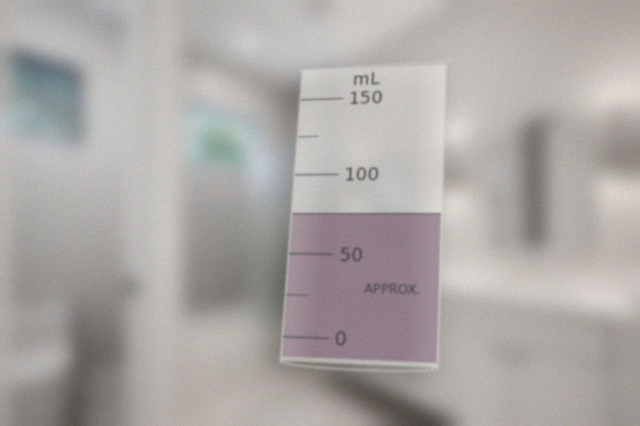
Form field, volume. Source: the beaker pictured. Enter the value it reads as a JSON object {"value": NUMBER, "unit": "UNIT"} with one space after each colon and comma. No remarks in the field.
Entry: {"value": 75, "unit": "mL"}
